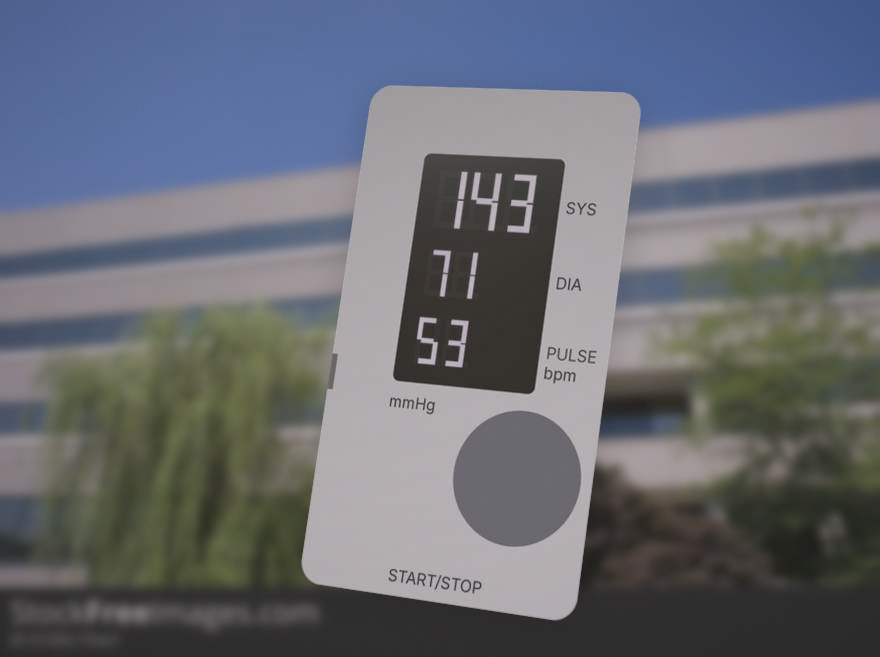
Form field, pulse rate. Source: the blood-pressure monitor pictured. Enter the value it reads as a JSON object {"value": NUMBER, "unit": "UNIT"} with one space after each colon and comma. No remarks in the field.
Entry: {"value": 53, "unit": "bpm"}
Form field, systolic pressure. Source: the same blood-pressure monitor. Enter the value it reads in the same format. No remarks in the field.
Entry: {"value": 143, "unit": "mmHg"}
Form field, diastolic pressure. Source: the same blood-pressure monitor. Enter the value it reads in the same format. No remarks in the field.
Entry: {"value": 71, "unit": "mmHg"}
